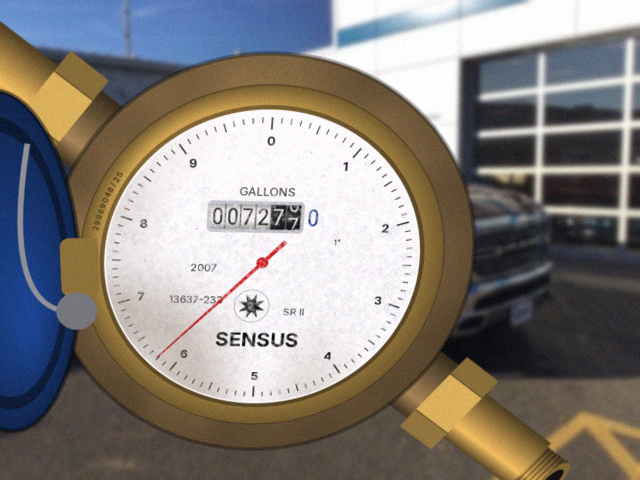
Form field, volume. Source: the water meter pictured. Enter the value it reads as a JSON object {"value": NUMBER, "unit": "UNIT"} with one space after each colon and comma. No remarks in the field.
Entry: {"value": 72766.2, "unit": "gal"}
